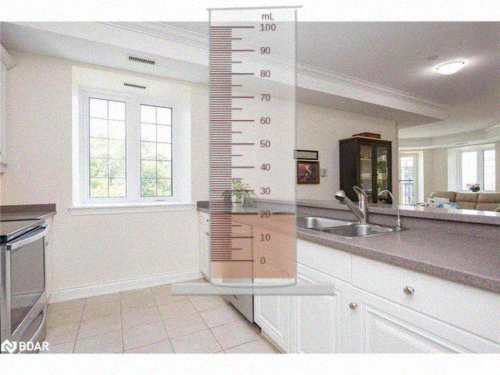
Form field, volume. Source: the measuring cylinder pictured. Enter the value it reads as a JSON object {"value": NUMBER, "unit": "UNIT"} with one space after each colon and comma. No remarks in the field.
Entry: {"value": 20, "unit": "mL"}
